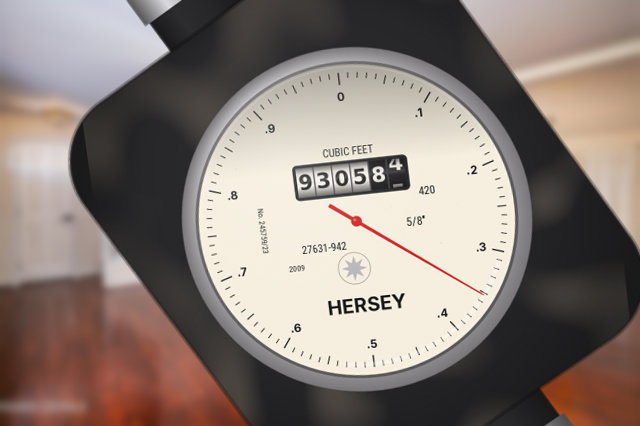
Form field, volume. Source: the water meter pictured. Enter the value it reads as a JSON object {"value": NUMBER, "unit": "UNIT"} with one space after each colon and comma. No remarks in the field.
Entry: {"value": 930584.35, "unit": "ft³"}
